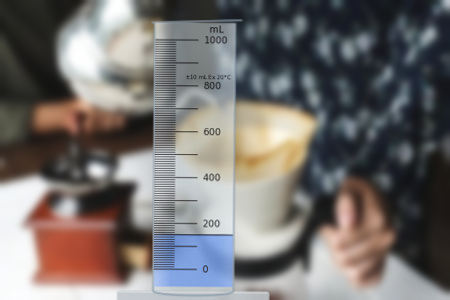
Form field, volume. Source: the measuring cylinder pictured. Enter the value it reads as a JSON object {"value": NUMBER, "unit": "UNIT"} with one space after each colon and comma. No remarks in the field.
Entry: {"value": 150, "unit": "mL"}
